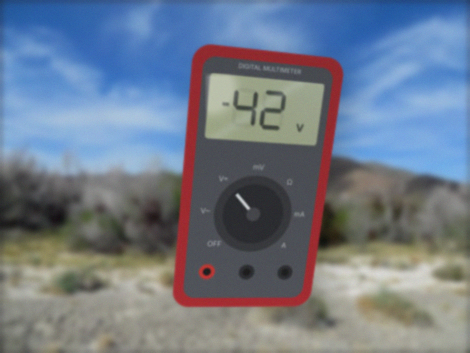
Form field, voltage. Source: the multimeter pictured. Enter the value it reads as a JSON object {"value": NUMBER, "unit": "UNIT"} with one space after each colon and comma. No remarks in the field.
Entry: {"value": -42, "unit": "V"}
